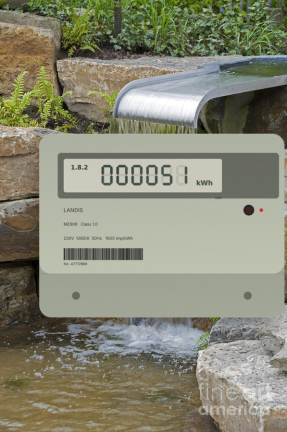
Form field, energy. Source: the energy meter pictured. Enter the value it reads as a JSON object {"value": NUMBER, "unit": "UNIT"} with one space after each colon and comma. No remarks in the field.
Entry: {"value": 51, "unit": "kWh"}
